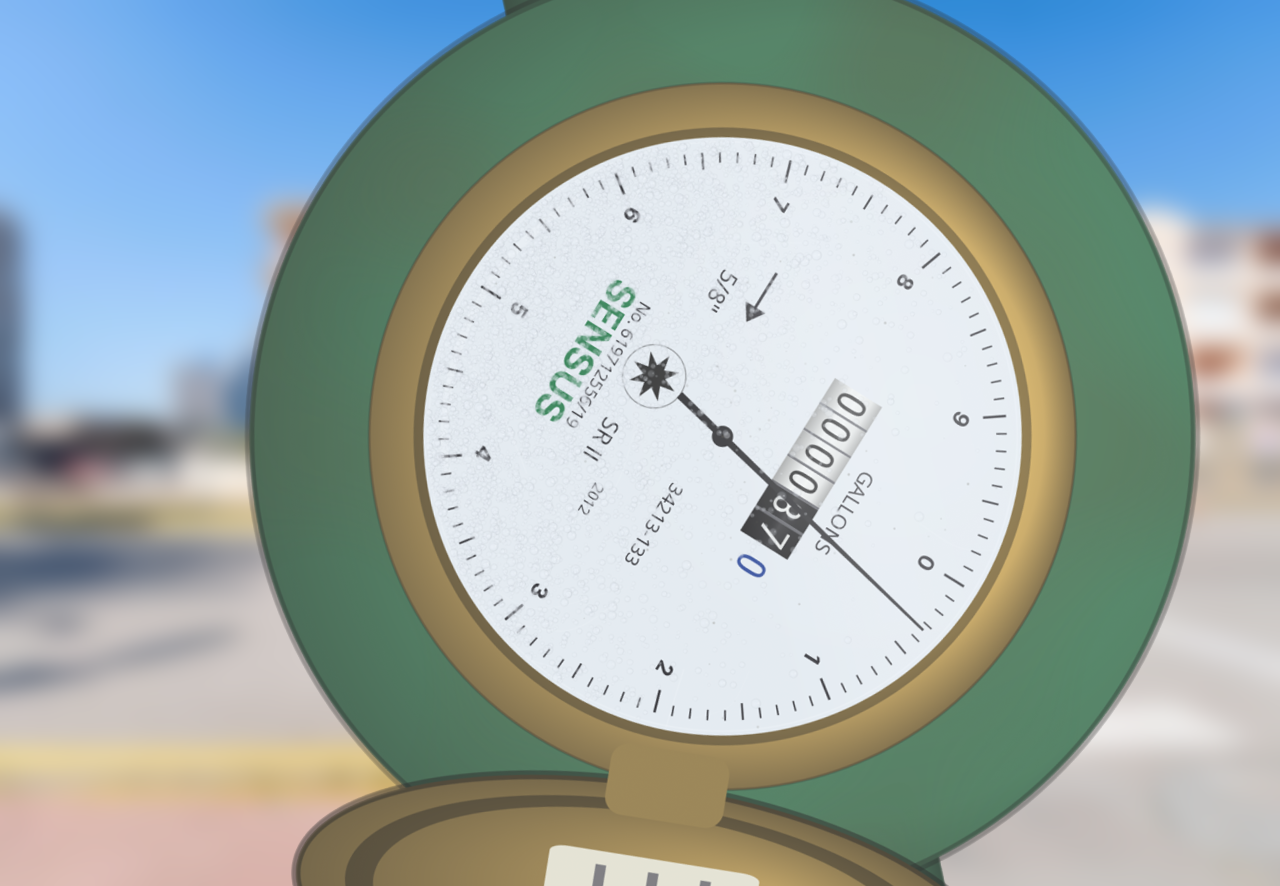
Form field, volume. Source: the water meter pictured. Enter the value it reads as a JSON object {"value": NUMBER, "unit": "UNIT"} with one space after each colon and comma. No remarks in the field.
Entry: {"value": 870.3, "unit": "gal"}
